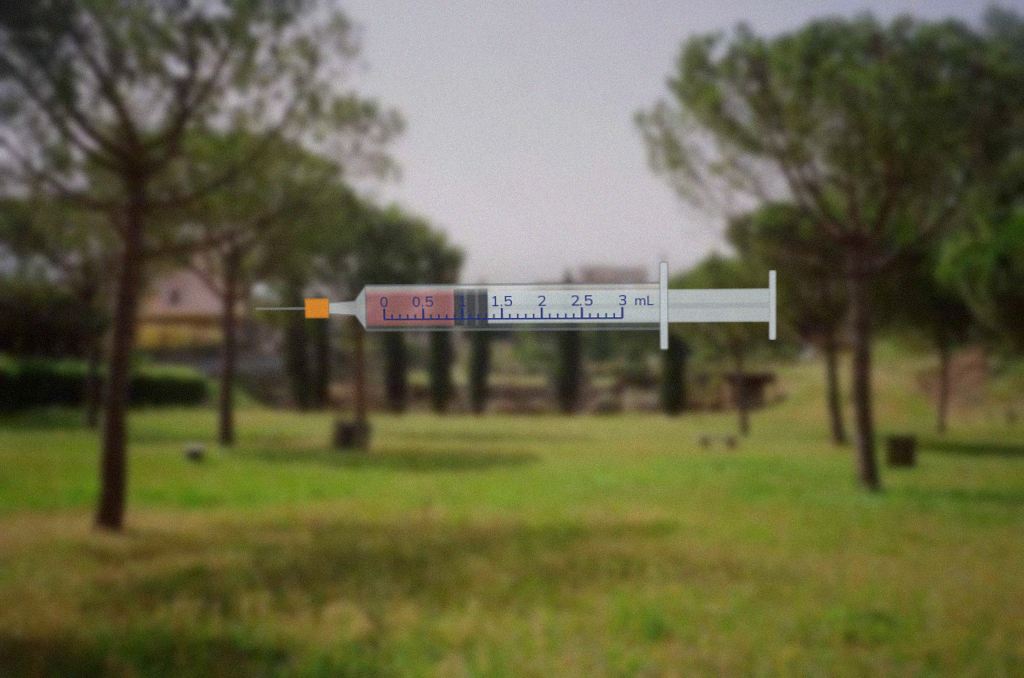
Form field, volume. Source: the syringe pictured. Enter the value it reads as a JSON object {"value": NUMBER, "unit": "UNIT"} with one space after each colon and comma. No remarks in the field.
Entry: {"value": 0.9, "unit": "mL"}
